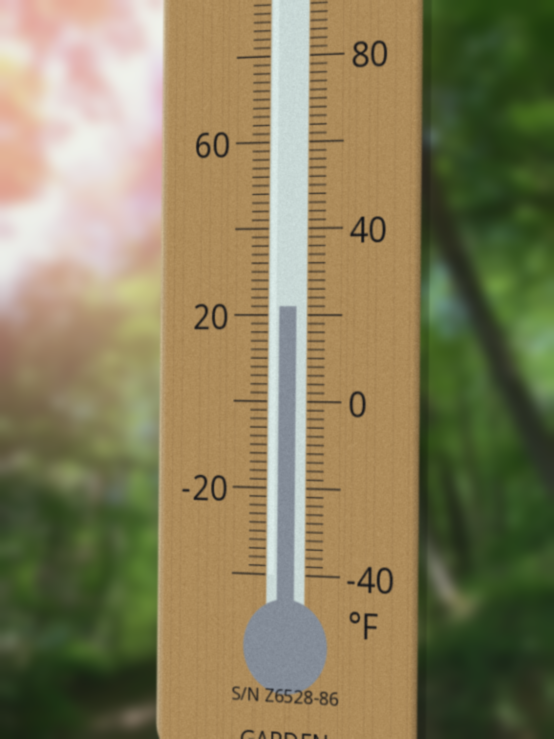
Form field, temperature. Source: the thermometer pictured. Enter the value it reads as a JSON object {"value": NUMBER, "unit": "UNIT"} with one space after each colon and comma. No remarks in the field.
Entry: {"value": 22, "unit": "°F"}
